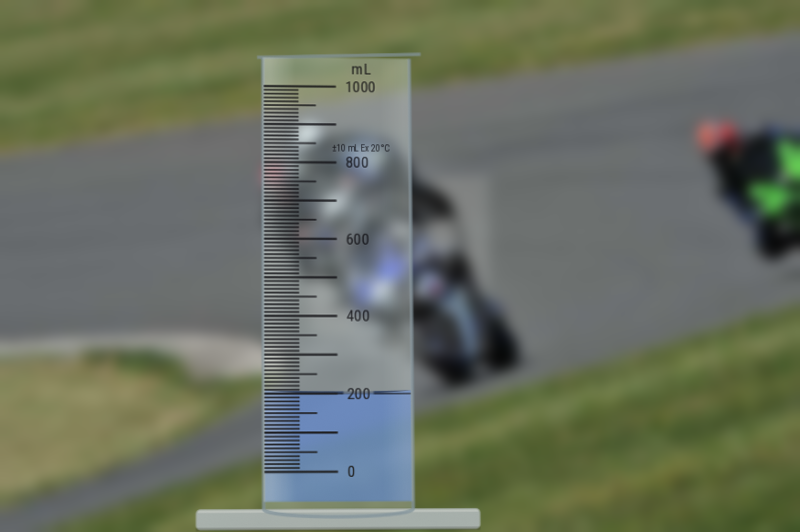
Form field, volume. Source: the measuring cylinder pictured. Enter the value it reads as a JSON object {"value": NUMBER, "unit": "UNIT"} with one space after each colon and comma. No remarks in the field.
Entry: {"value": 200, "unit": "mL"}
